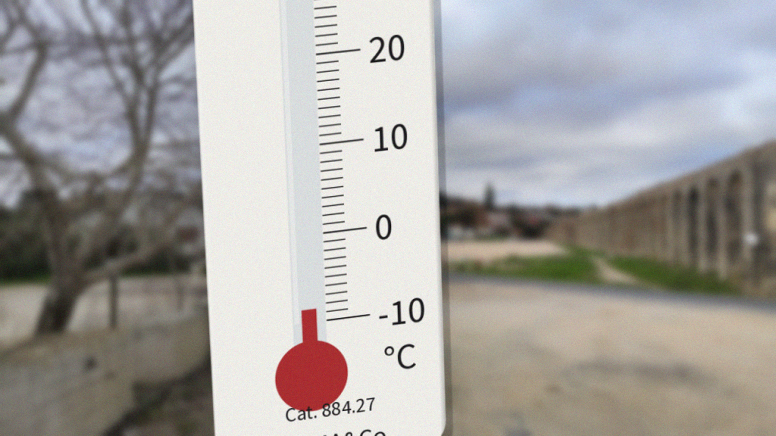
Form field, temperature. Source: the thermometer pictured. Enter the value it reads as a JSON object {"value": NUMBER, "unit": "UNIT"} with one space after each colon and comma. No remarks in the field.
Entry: {"value": -8.5, "unit": "°C"}
